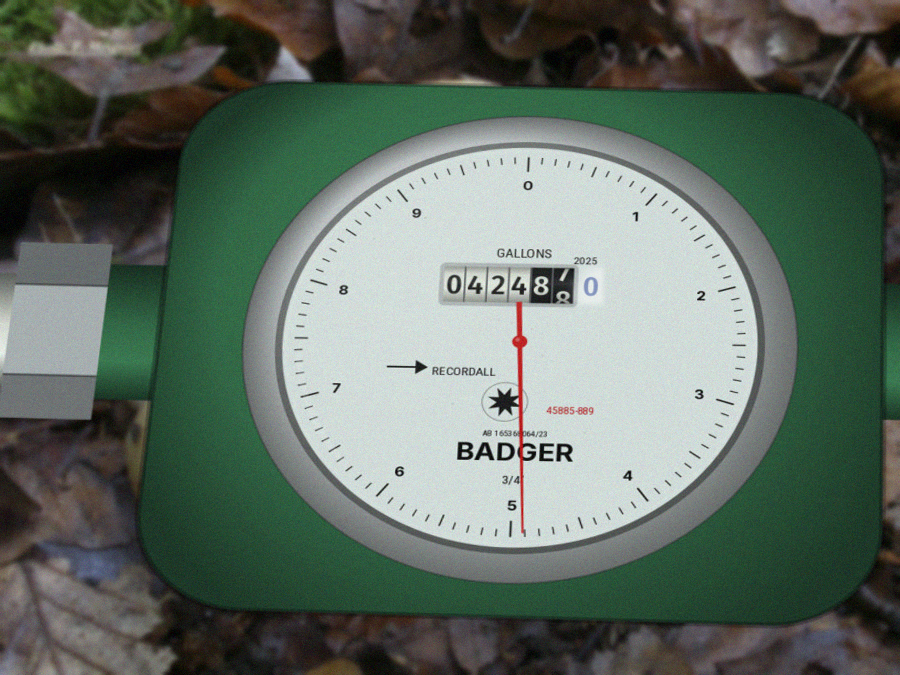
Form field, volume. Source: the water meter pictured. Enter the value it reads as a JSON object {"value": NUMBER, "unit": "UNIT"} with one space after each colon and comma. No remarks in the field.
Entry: {"value": 424874.9, "unit": "gal"}
